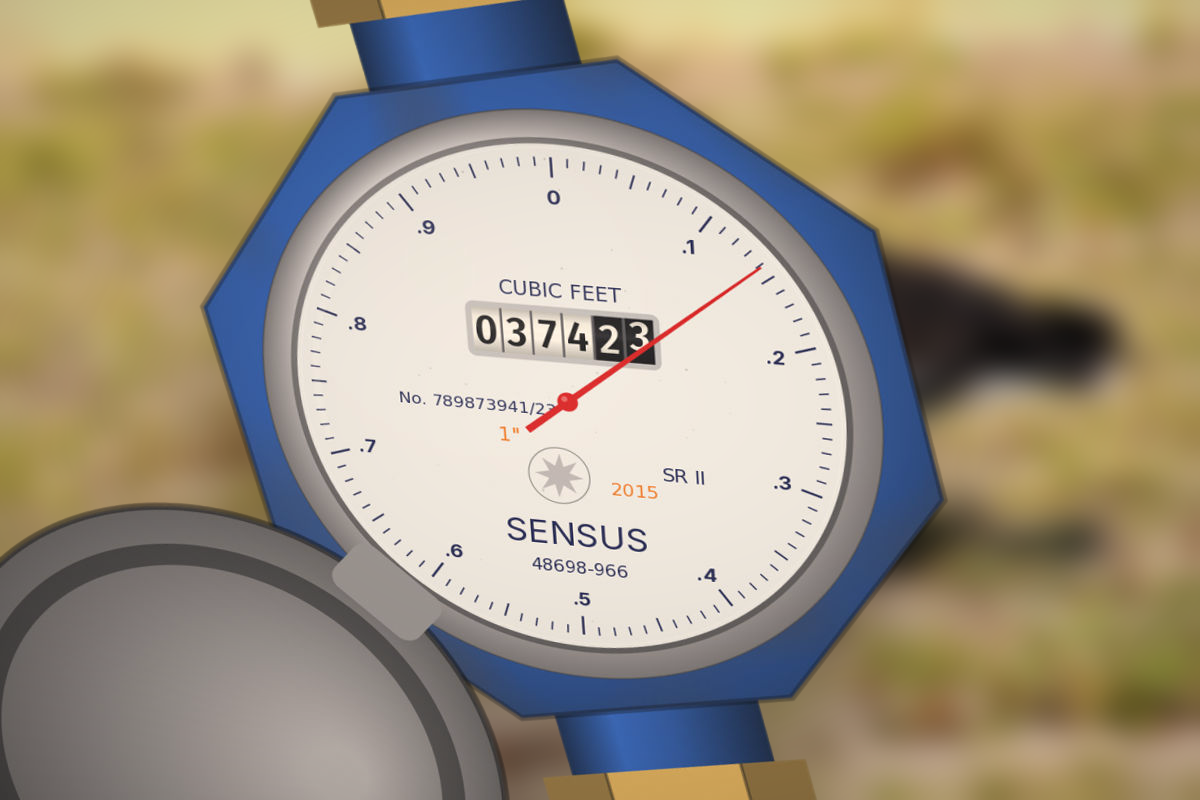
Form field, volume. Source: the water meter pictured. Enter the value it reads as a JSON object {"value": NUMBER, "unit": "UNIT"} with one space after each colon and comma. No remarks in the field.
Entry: {"value": 37423.14, "unit": "ft³"}
